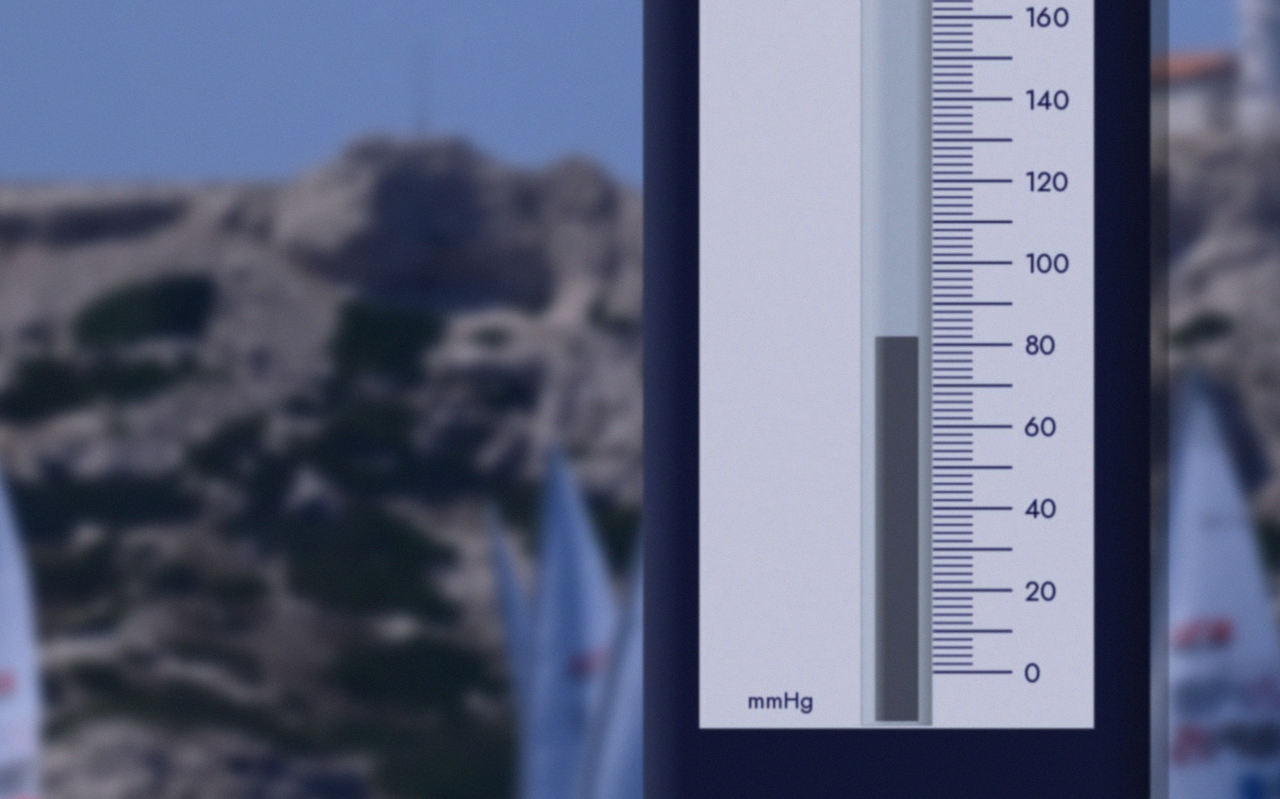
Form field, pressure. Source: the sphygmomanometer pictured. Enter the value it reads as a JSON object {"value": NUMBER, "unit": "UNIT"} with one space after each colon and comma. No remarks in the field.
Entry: {"value": 82, "unit": "mmHg"}
